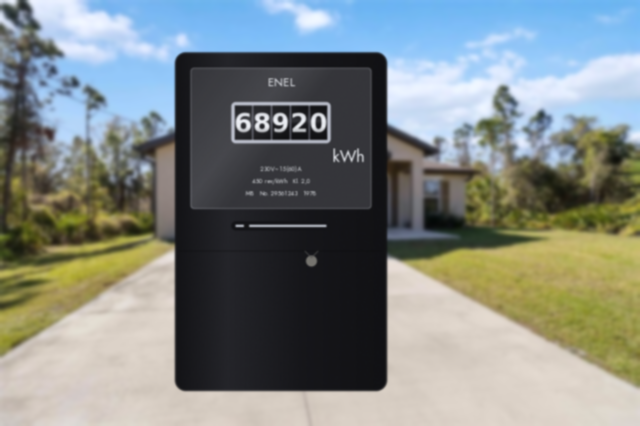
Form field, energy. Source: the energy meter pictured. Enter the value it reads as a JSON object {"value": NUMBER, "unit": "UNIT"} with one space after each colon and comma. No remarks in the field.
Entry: {"value": 68920, "unit": "kWh"}
